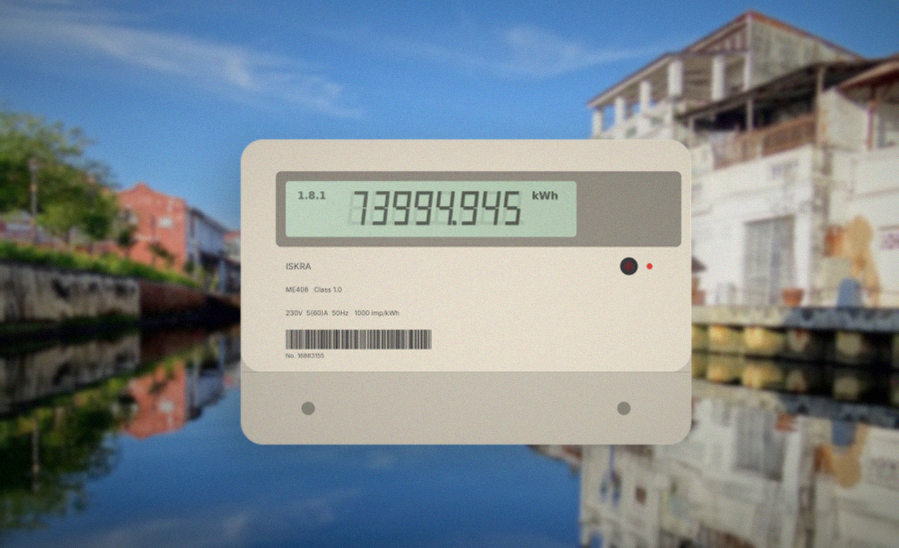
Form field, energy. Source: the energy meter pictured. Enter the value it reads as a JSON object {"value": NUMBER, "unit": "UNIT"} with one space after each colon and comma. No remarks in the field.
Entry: {"value": 73994.945, "unit": "kWh"}
